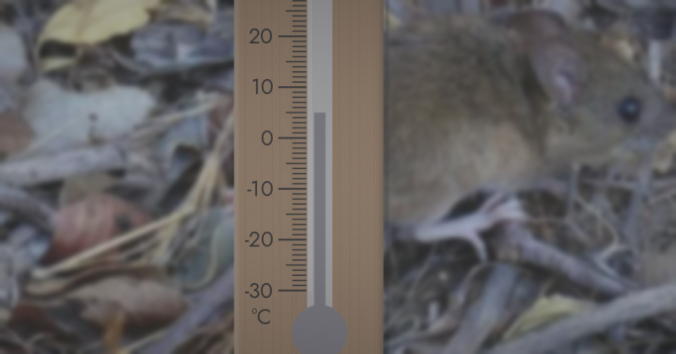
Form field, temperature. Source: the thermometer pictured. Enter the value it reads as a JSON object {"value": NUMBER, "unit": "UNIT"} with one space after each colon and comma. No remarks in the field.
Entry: {"value": 5, "unit": "°C"}
